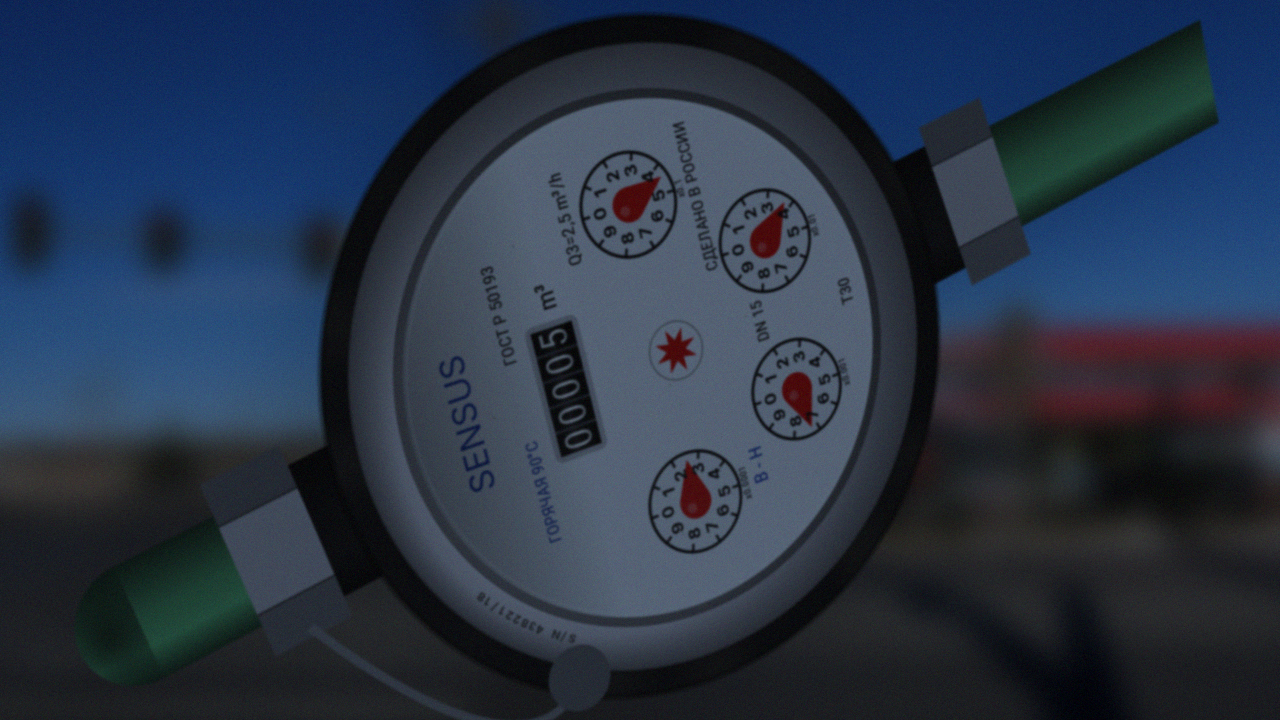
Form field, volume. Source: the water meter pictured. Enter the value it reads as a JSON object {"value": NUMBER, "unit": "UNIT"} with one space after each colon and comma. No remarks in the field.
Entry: {"value": 5.4372, "unit": "m³"}
